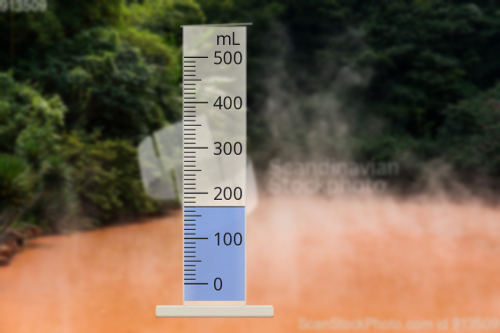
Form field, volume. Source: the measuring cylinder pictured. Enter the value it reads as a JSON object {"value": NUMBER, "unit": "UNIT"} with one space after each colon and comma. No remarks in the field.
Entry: {"value": 170, "unit": "mL"}
